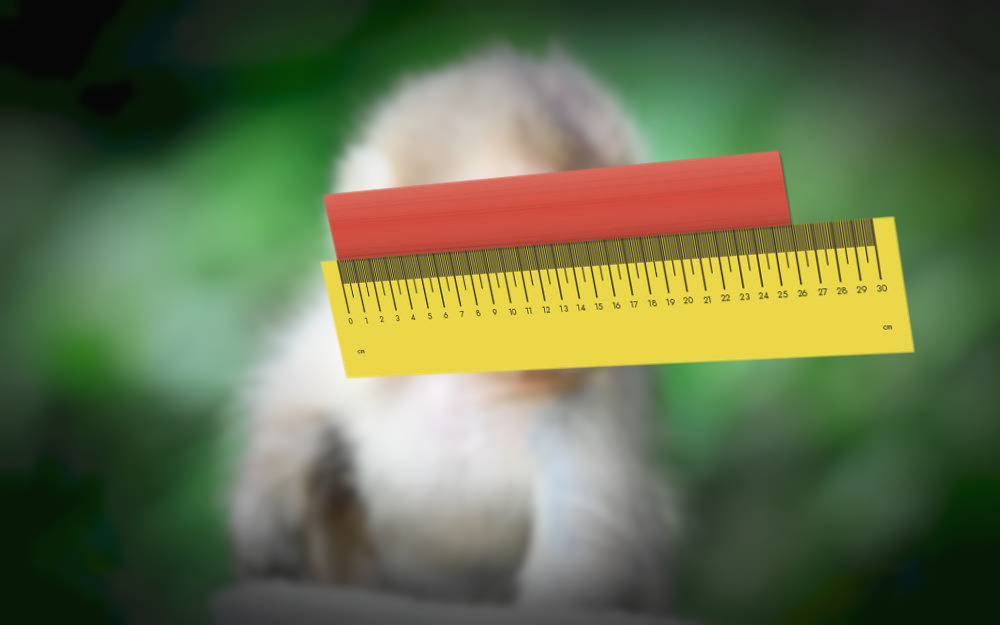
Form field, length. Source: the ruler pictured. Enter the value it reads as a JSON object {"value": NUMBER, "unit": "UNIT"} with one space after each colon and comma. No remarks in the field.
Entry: {"value": 26, "unit": "cm"}
